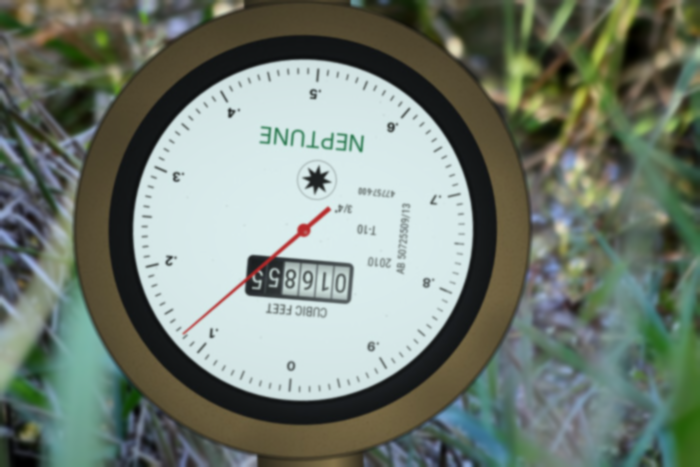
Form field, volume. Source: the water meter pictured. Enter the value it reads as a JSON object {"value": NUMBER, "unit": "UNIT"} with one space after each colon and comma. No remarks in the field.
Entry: {"value": 16855.12, "unit": "ft³"}
